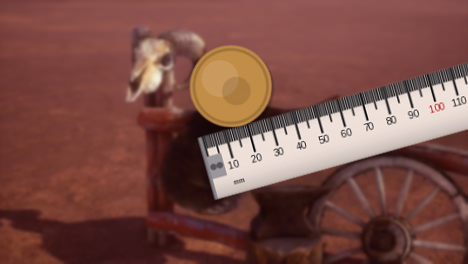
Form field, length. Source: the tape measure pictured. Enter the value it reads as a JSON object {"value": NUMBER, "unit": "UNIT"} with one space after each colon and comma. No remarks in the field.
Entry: {"value": 35, "unit": "mm"}
